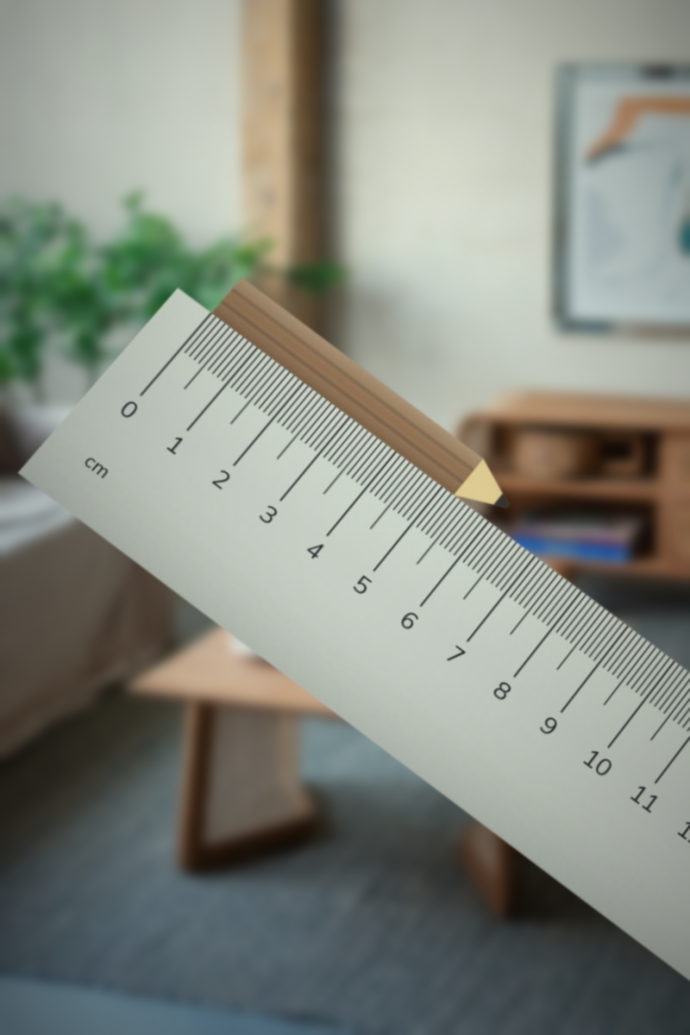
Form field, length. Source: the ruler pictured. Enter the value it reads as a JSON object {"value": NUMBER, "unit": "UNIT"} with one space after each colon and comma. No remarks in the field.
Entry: {"value": 6.1, "unit": "cm"}
